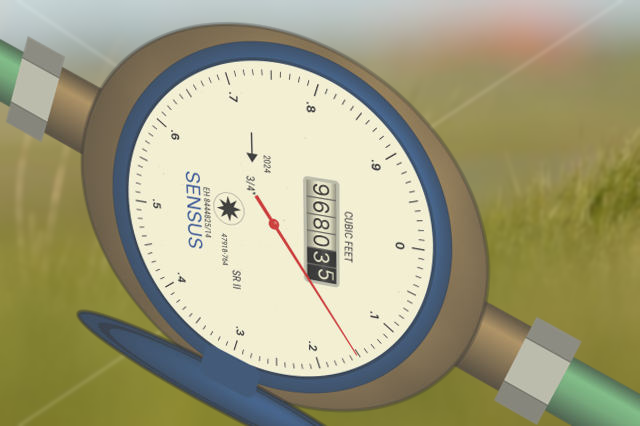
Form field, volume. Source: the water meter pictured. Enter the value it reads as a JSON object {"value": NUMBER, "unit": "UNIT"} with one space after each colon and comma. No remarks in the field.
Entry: {"value": 968035.15, "unit": "ft³"}
